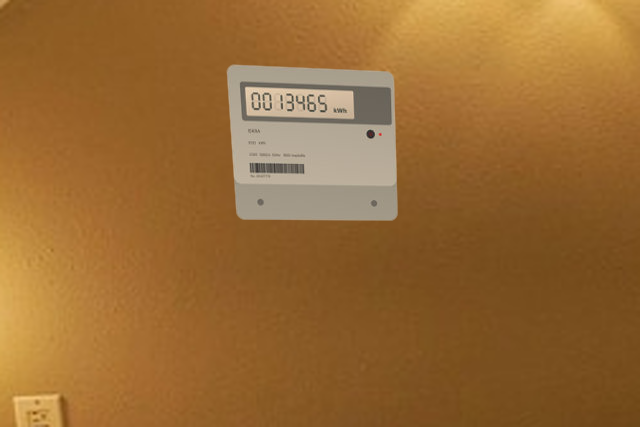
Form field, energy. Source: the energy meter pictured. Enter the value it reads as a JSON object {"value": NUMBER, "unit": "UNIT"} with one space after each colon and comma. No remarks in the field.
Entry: {"value": 13465, "unit": "kWh"}
